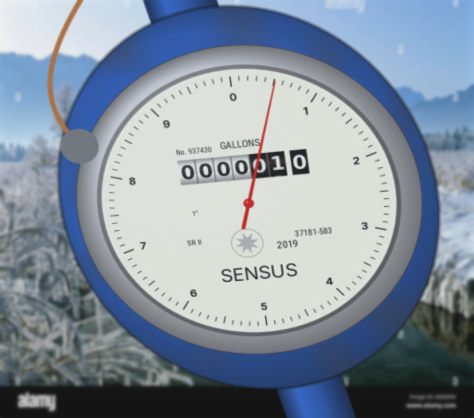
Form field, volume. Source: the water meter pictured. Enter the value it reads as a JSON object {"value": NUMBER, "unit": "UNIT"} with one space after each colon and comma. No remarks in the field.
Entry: {"value": 10.5, "unit": "gal"}
